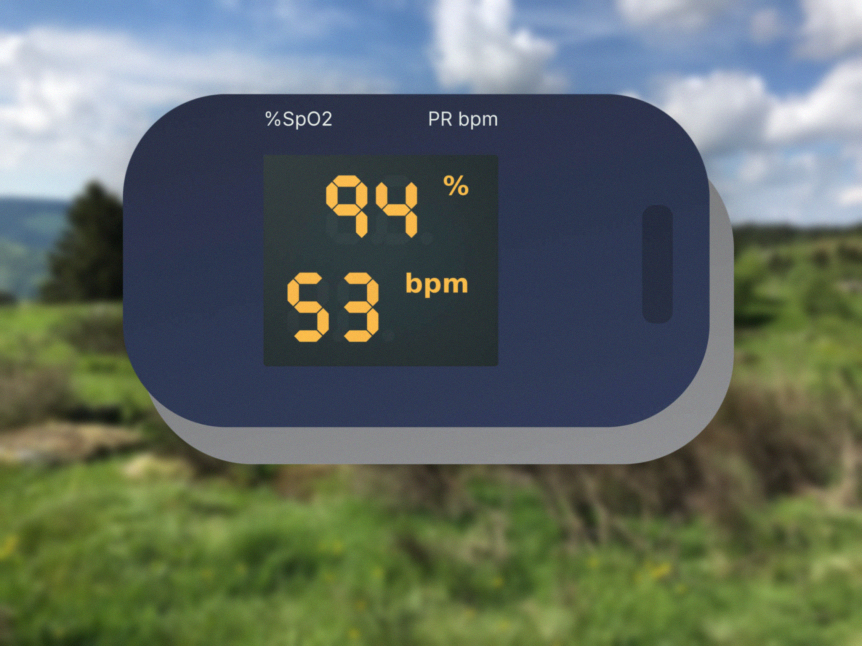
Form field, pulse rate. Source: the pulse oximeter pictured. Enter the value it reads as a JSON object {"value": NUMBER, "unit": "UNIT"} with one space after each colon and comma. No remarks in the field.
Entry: {"value": 53, "unit": "bpm"}
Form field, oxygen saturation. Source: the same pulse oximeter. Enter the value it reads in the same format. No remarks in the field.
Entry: {"value": 94, "unit": "%"}
